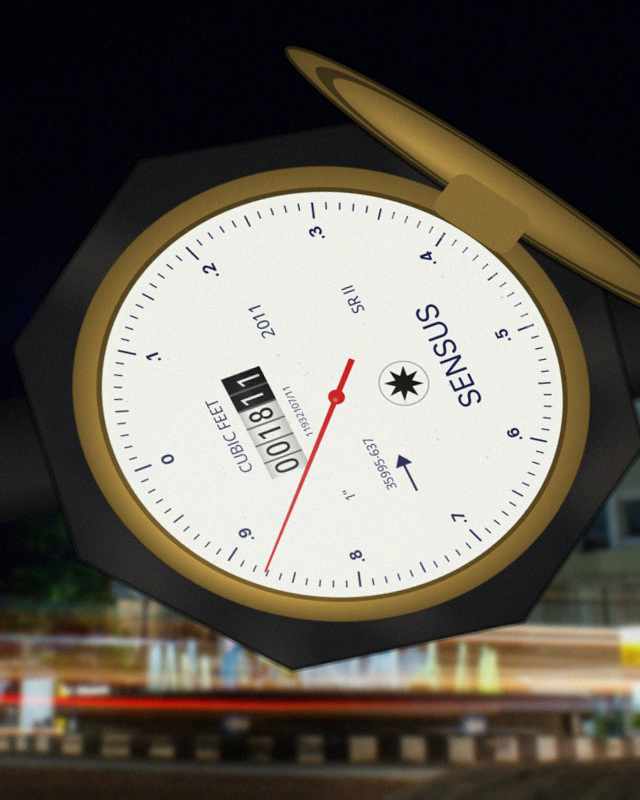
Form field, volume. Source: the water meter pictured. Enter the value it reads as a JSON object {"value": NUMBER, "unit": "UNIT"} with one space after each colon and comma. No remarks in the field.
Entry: {"value": 1810.87, "unit": "ft³"}
